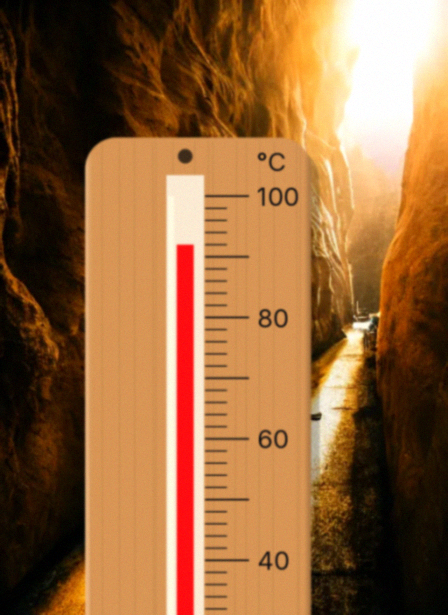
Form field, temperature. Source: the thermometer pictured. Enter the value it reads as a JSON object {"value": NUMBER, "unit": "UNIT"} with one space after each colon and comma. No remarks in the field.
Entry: {"value": 92, "unit": "°C"}
